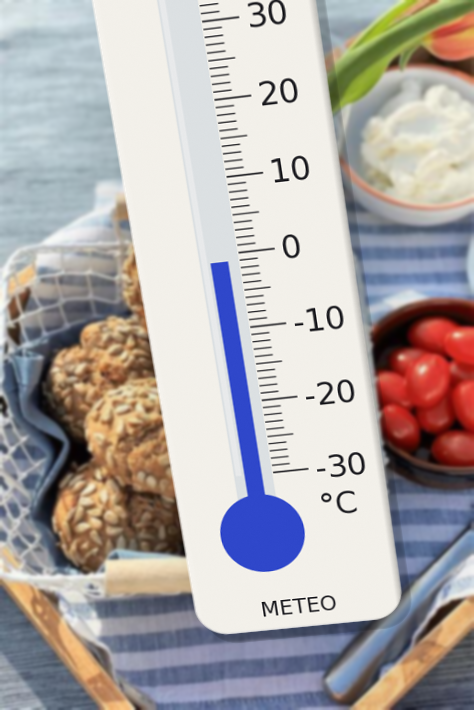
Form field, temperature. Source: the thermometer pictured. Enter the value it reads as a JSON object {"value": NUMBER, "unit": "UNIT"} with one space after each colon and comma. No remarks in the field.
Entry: {"value": -1, "unit": "°C"}
